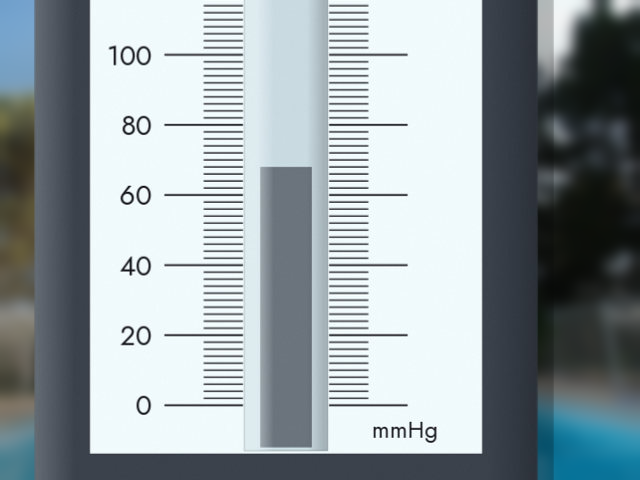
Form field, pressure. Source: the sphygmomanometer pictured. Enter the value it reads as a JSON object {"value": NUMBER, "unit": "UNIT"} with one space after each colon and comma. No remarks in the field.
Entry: {"value": 68, "unit": "mmHg"}
